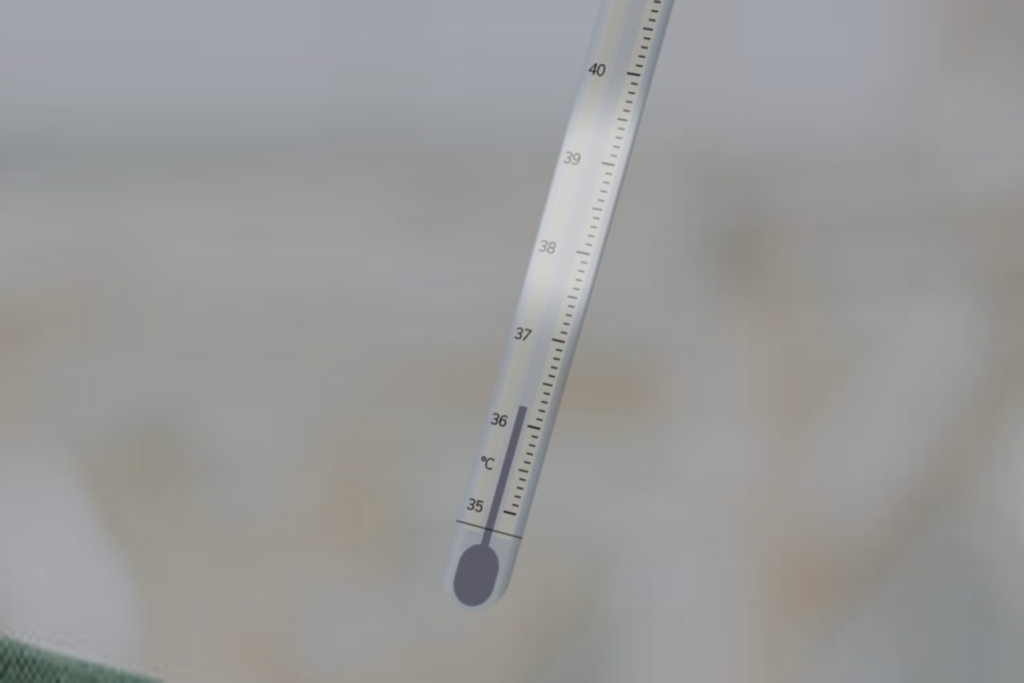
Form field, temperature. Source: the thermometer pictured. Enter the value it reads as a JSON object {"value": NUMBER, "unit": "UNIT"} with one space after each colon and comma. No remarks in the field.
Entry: {"value": 36.2, "unit": "°C"}
